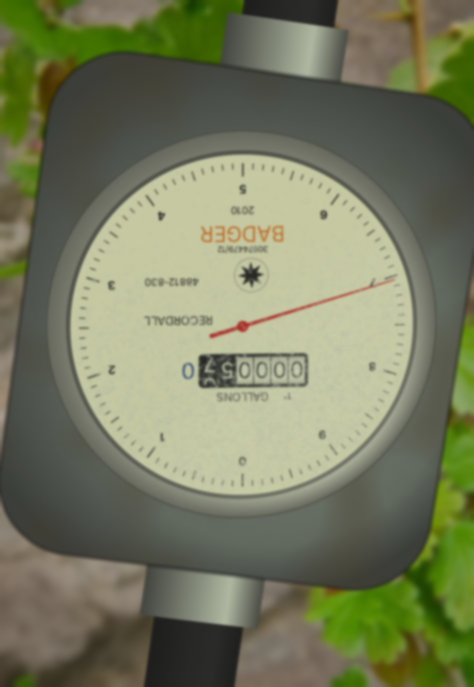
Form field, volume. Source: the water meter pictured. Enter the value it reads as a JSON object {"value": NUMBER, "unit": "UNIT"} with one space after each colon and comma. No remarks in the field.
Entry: {"value": 567.0, "unit": "gal"}
